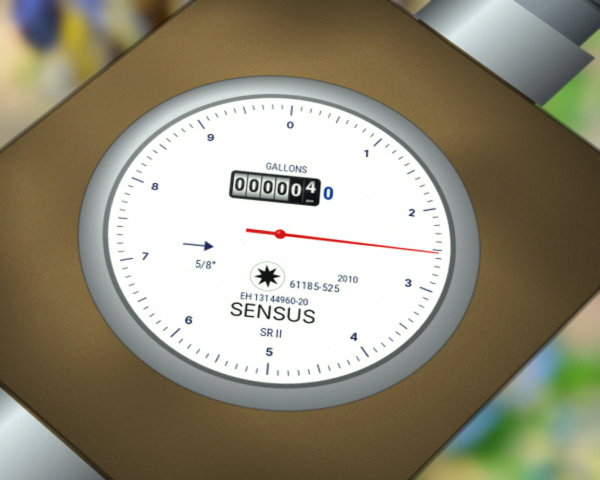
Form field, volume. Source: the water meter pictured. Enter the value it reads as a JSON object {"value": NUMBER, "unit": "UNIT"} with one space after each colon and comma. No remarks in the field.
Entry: {"value": 42.5, "unit": "gal"}
